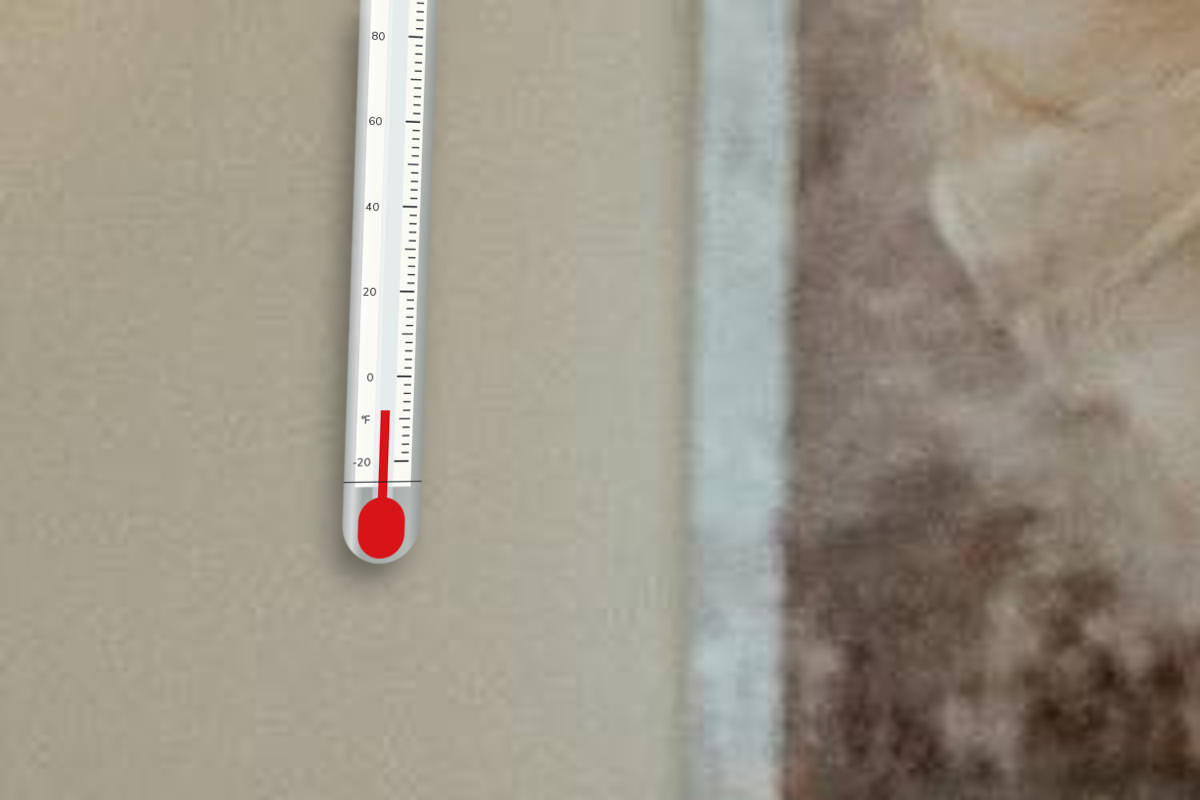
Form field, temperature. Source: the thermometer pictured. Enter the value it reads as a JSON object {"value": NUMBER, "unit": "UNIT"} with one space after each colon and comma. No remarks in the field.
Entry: {"value": -8, "unit": "°F"}
